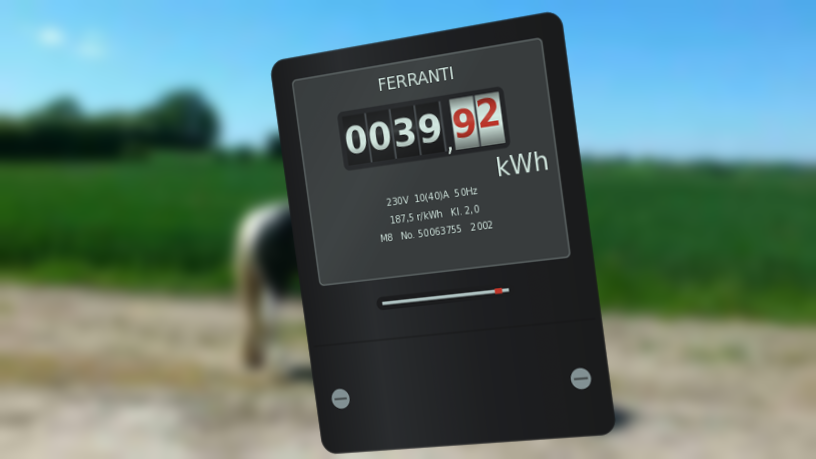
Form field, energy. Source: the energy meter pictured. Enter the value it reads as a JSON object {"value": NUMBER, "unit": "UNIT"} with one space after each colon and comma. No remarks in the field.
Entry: {"value": 39.92, "unit": "kWh"}
